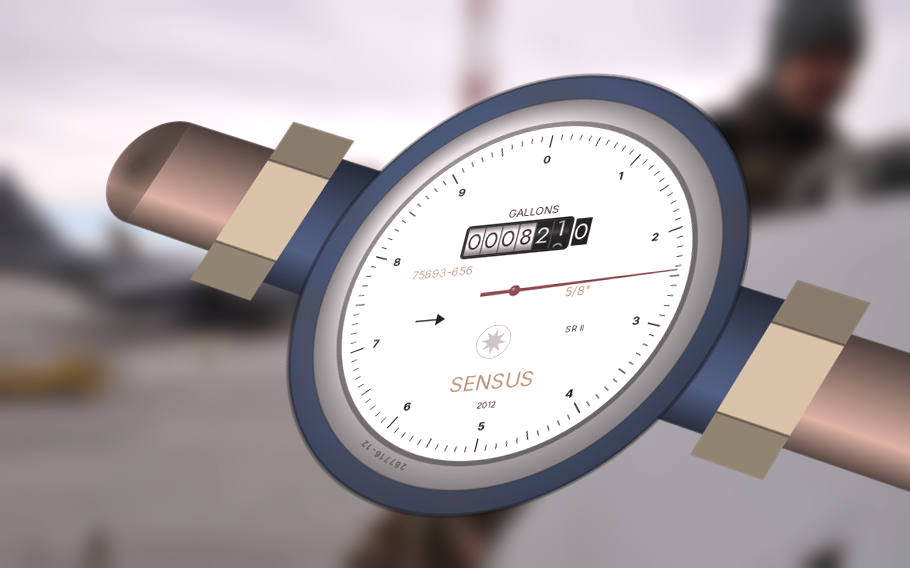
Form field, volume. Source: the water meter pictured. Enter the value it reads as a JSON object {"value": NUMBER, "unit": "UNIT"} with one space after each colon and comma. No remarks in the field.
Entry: {"value": 8212.4, "unit": "gal"}
